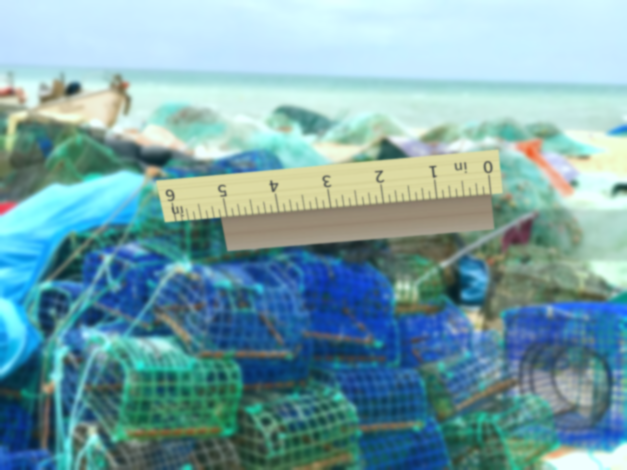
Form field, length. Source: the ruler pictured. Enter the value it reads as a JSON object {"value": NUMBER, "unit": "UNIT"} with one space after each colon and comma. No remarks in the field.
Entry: {"value": 5.125, "unit": "in"}
